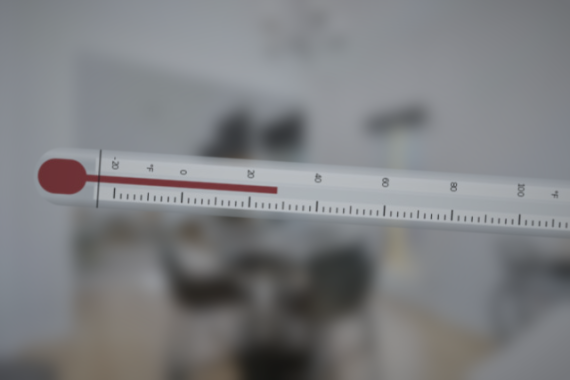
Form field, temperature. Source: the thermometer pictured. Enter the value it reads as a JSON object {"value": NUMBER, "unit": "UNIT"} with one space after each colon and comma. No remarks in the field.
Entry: {"value": 28, "unit": "°F"}
